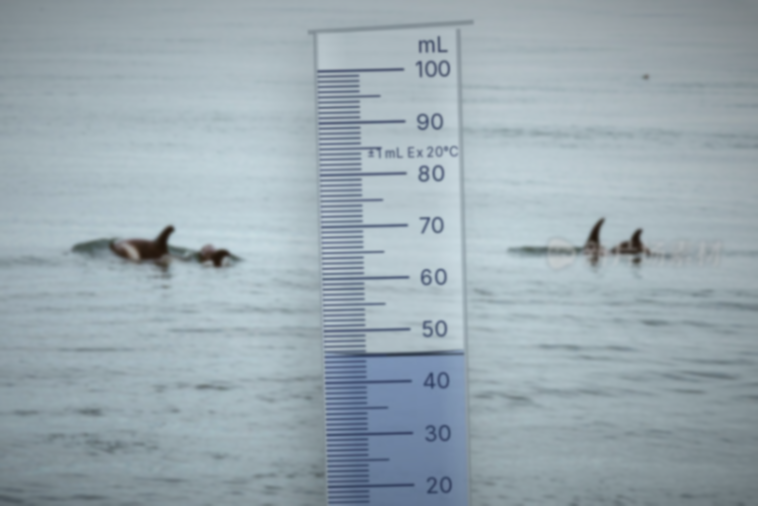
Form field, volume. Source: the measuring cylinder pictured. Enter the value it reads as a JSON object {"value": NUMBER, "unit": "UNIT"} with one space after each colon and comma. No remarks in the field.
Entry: {"value": 45, "unit": "mL"}
